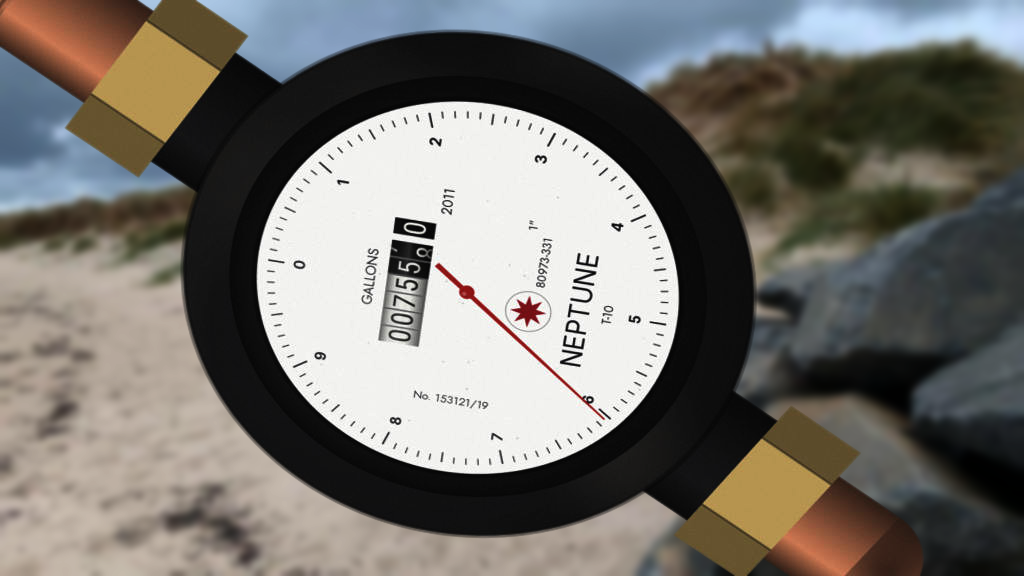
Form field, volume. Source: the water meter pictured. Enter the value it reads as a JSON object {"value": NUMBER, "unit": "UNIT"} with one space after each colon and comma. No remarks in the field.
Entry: {"value": 75576.0, "unit": "gal"}
